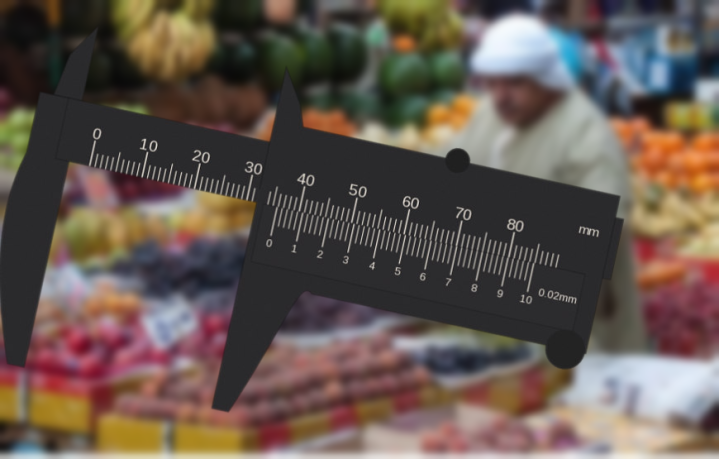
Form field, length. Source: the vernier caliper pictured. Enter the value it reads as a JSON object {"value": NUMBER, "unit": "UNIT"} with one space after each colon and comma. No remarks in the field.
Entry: {"value": 35.8, "unit": "mm"}
